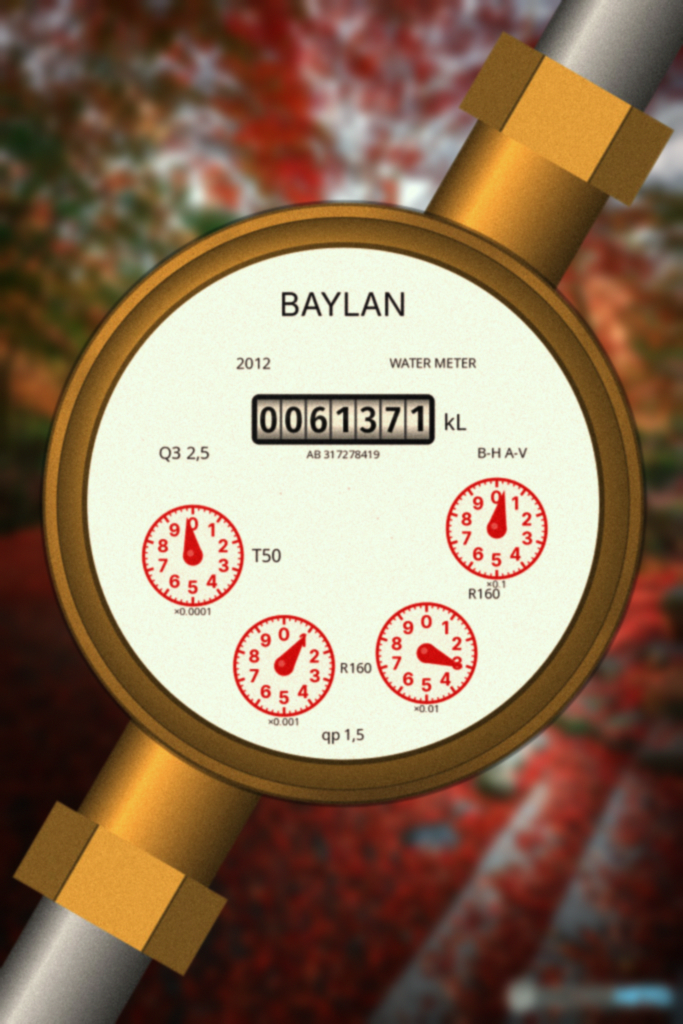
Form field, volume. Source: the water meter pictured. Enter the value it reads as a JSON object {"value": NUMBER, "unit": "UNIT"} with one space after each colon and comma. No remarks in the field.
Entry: {"value": 61371.0309, "unit": "kL"}
